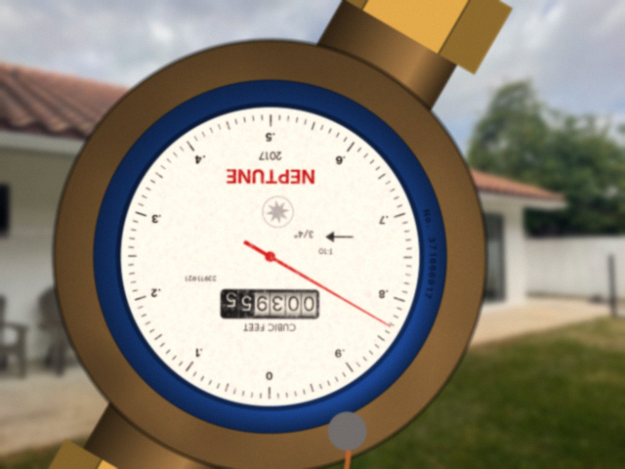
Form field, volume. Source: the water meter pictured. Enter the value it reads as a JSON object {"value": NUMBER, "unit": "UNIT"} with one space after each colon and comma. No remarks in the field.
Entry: {"value": 3954.83, "unit": "ft³"}
